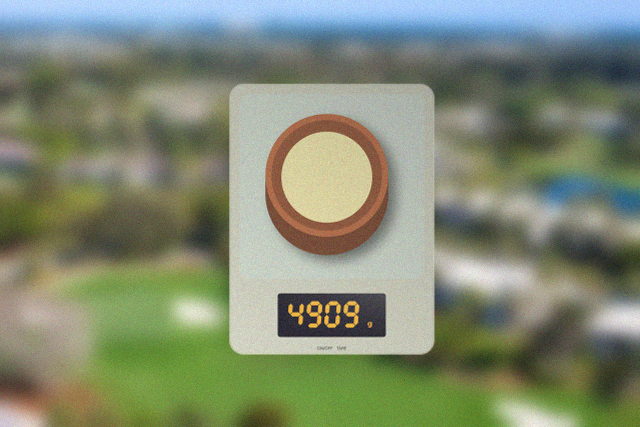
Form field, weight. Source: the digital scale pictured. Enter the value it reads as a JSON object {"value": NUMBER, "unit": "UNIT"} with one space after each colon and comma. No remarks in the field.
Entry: {"value": 4909, "unit": "g"}
